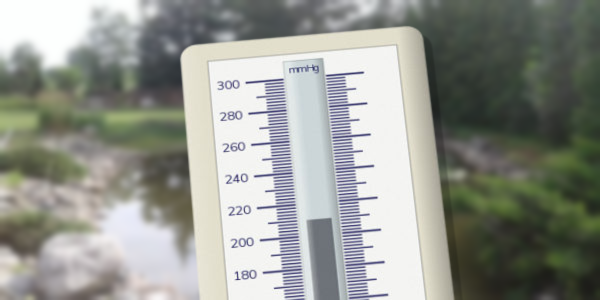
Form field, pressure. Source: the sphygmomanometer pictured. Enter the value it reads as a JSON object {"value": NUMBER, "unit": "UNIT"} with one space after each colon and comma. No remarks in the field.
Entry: {"value": 210, "unit": "mmHg"}
